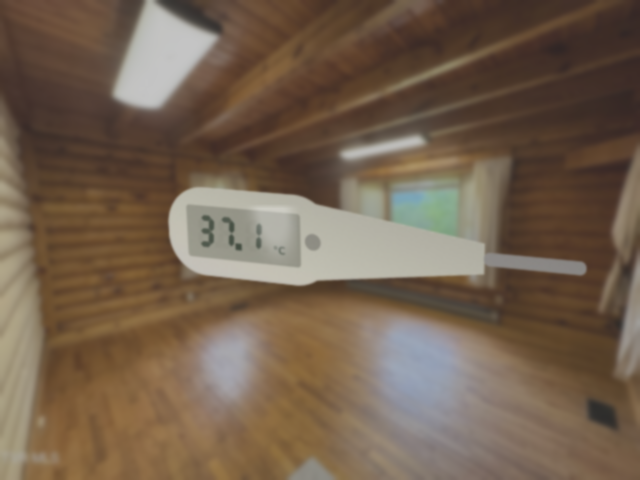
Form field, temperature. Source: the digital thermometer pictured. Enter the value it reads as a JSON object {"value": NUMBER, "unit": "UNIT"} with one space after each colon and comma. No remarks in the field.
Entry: {"value": 37.1, "unit": "°C"}
